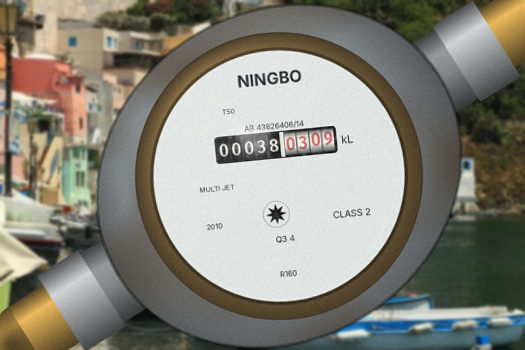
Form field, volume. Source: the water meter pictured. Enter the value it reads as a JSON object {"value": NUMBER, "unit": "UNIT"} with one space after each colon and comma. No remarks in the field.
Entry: {"value": 38.0309, "unit": "kL"}
